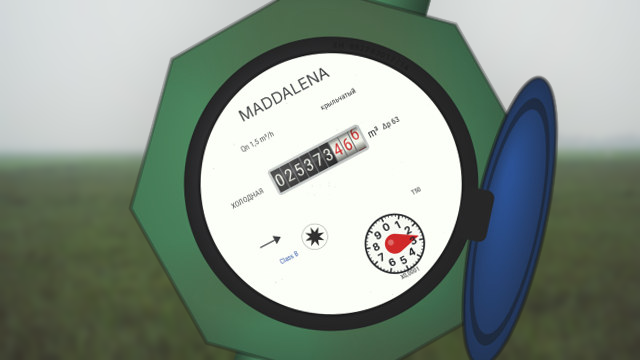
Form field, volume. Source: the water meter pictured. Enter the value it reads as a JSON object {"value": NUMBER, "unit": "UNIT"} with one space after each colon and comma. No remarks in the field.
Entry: {"value": 25373.4662, "unit": "m³"}
